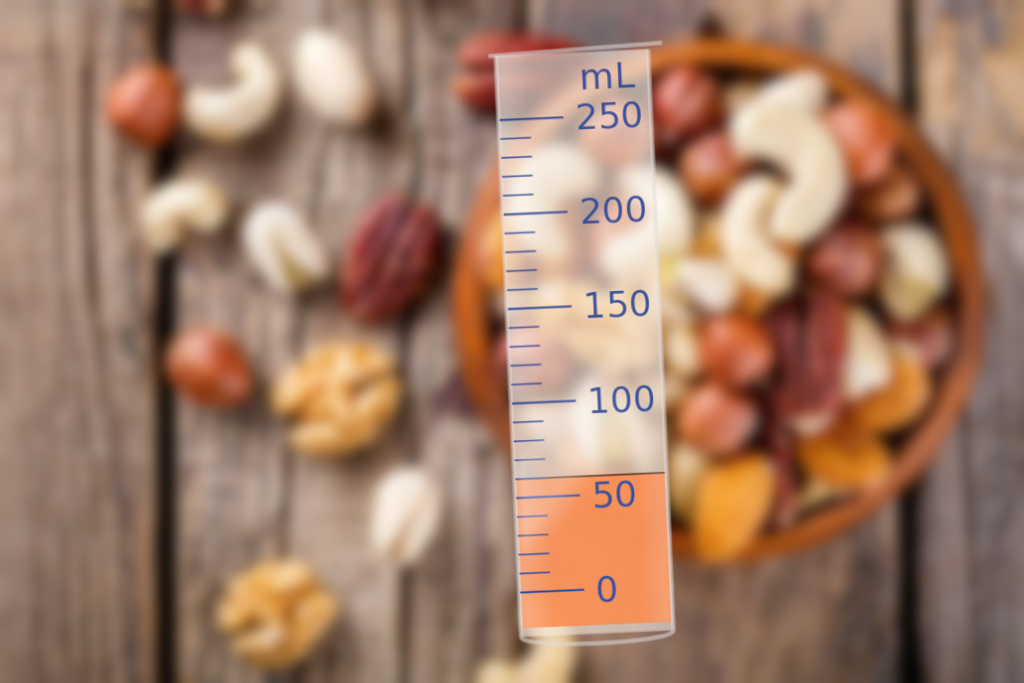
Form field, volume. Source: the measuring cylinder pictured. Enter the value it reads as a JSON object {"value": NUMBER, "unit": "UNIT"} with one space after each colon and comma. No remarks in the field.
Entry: {"value": 60, "unit": "mL"}
